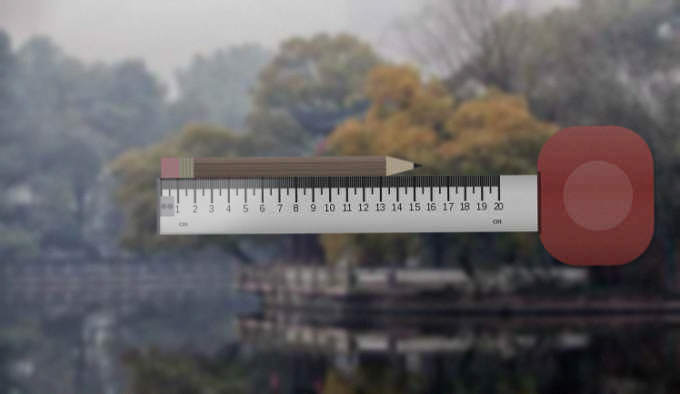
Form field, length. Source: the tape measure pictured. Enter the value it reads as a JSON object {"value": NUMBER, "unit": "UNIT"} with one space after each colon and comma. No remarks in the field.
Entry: {"value": 15.5, "unit": "cm"}
